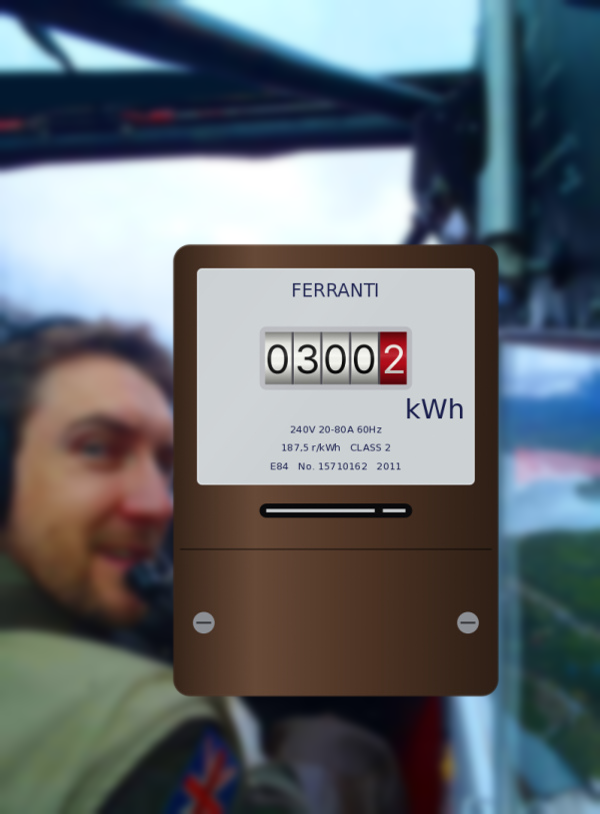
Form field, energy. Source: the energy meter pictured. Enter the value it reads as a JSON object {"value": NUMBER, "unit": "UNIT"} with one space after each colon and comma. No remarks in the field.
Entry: {"value": 300.2, "unit": "kWh"}
